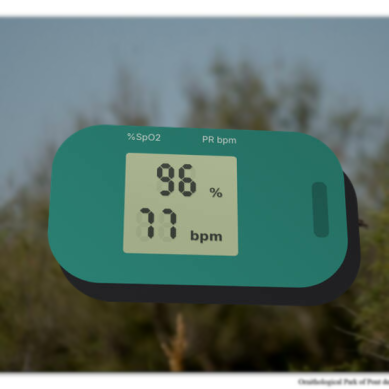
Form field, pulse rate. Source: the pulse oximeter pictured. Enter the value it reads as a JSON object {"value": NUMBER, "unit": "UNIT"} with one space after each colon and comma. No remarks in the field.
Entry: {"value": 77, "unit": "bpm"}
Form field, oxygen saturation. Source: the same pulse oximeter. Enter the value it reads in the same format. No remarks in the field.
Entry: {"value": 96, "unit": "%"}
